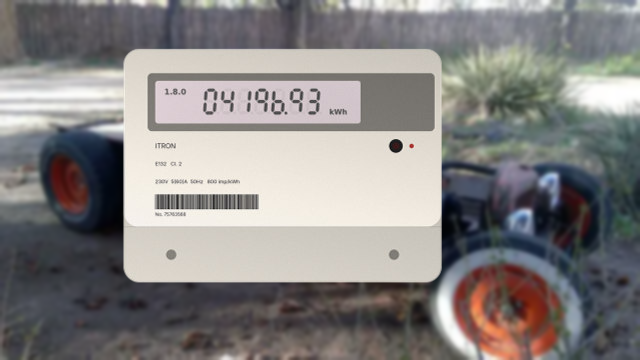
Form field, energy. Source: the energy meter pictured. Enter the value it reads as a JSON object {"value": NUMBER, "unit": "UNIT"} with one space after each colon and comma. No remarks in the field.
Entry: {"value": 4196.93, "unit": "kWh"}
